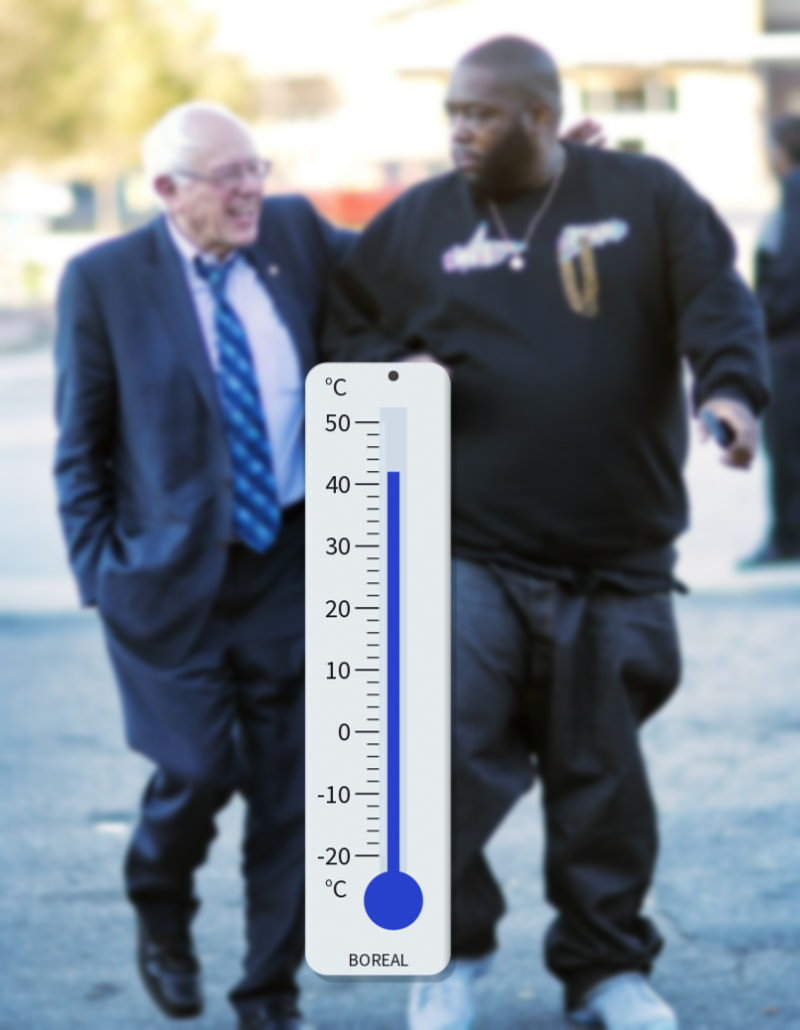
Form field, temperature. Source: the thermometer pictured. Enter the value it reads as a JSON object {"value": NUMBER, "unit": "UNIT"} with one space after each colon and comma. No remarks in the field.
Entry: {"value": 42, "unit": "°C"}
